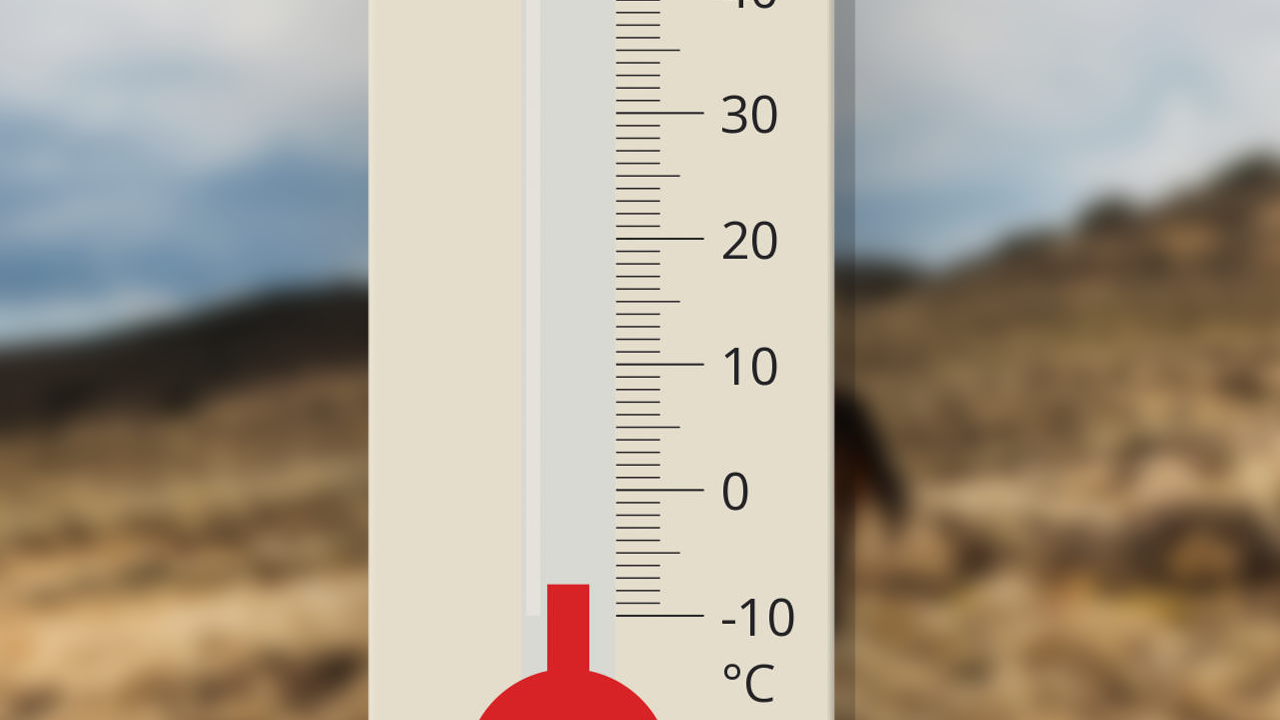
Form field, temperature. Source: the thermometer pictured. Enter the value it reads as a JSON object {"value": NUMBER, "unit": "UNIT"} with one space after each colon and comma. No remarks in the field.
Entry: {"value": -7.5, "unit": "°C"}
